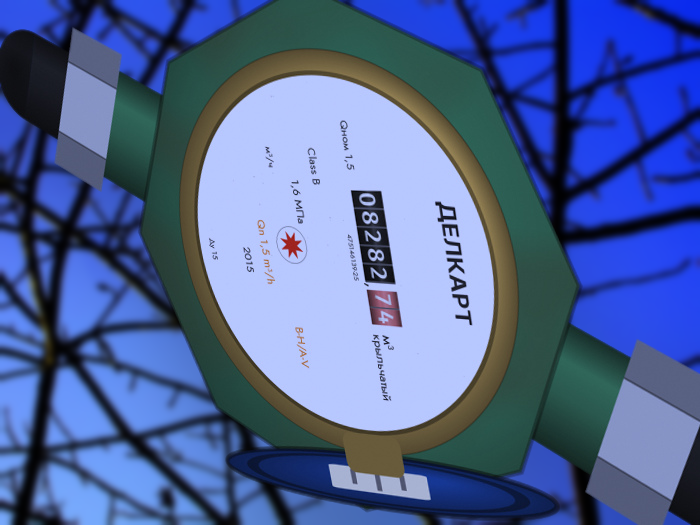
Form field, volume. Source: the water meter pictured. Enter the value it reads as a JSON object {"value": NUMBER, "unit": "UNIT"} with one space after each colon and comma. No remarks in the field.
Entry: {"value": 8282.74, "unit": "m³"}
